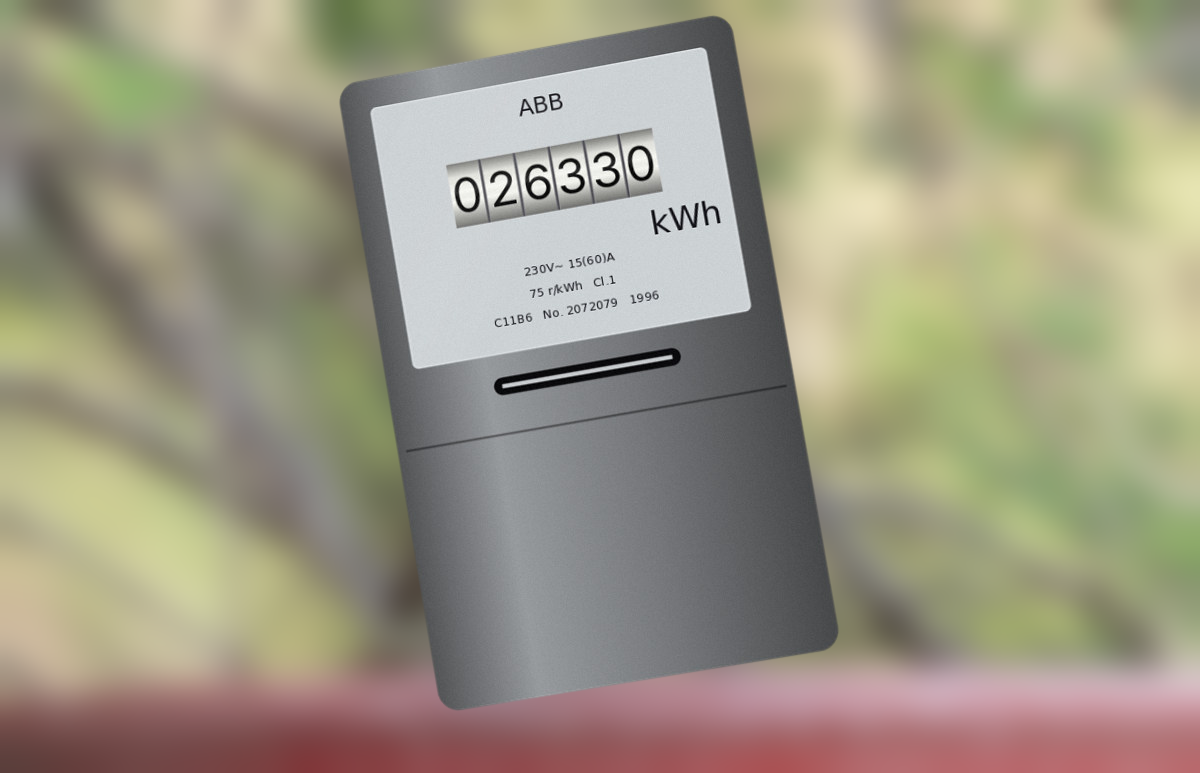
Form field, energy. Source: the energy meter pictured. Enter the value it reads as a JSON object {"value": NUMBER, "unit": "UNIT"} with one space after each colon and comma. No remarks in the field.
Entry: {"value": 26330, "unit": "kWh"}
